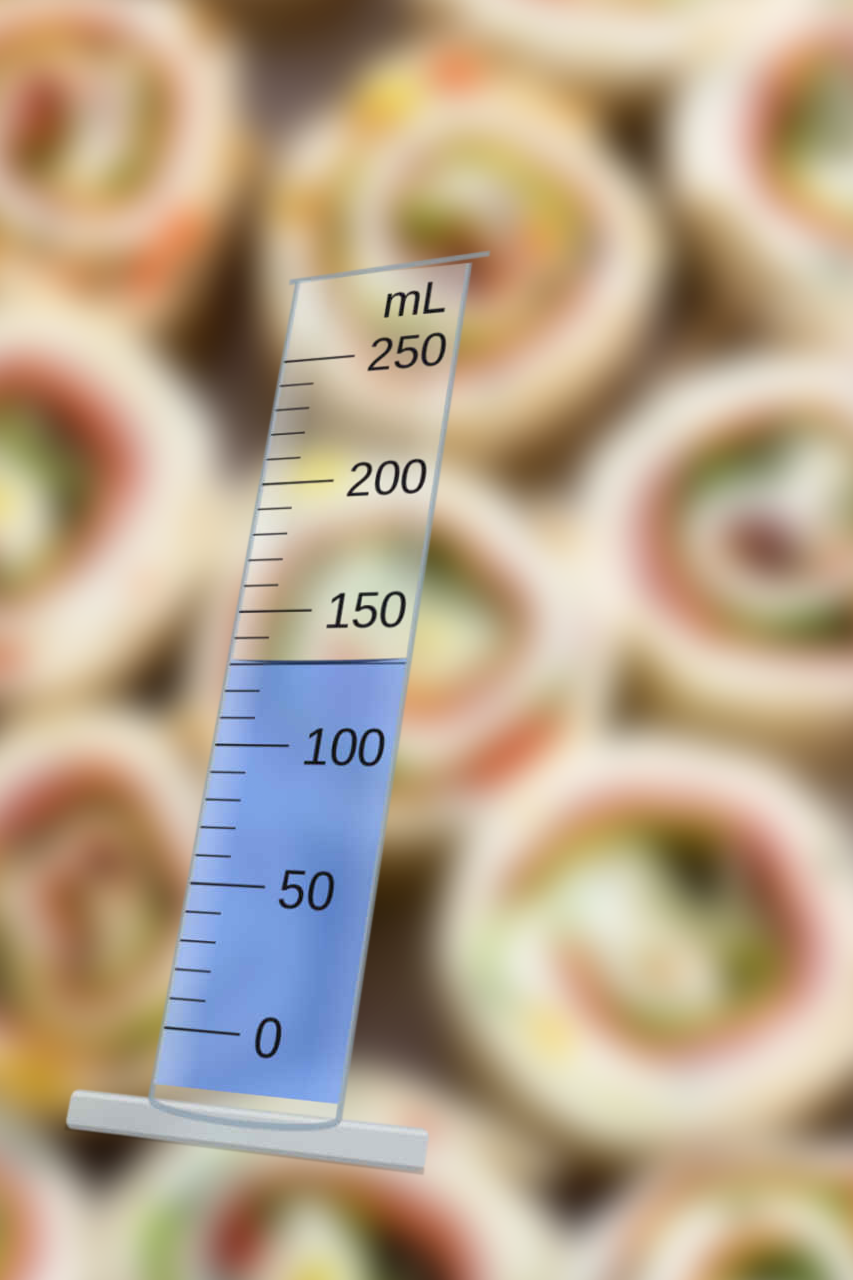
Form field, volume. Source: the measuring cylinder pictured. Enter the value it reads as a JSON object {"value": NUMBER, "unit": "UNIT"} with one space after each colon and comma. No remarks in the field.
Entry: {"value": 130, "unit": "mL"}
